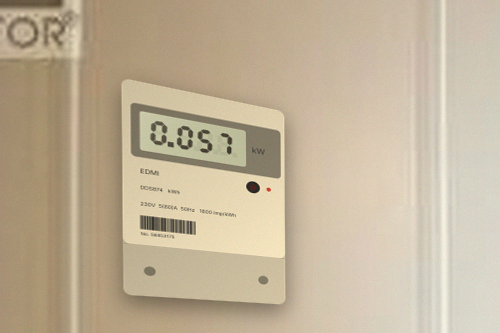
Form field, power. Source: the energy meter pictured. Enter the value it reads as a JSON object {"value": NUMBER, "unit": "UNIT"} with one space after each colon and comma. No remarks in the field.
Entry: {"value": 0.057, "unit": "kW"}
